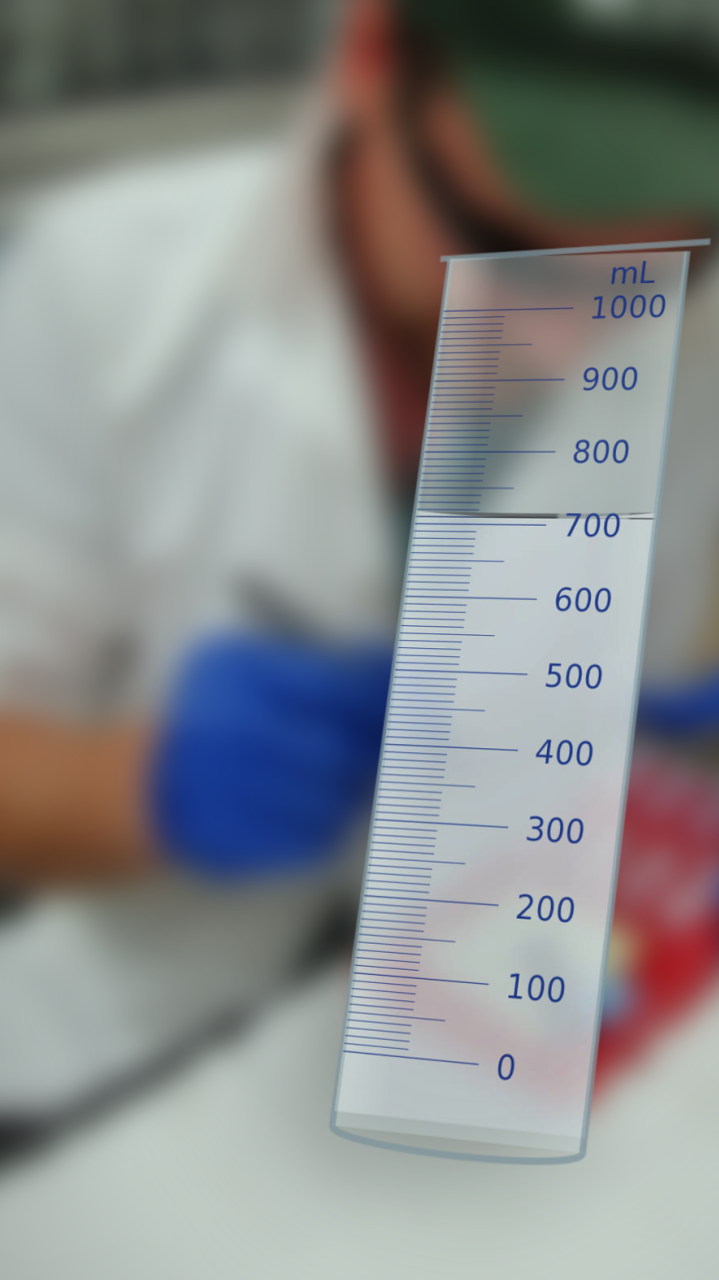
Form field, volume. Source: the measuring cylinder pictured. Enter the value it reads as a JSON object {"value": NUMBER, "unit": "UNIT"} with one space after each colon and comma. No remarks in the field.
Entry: {"value": 710, "unit": "mL"}
